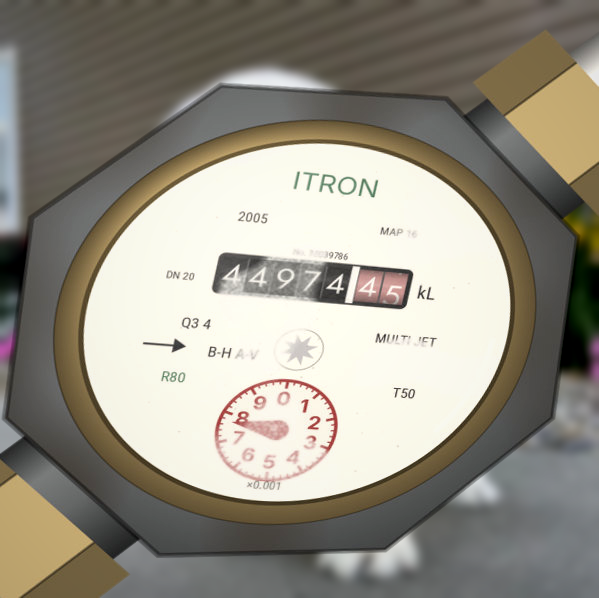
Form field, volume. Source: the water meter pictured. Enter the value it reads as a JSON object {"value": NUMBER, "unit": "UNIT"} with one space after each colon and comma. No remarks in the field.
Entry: {"value": 44974.447, "unit": "kL"}
